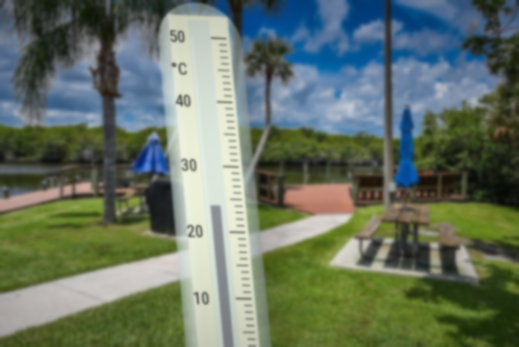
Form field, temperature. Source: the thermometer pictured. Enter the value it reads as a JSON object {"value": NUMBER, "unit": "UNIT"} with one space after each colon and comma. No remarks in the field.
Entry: {"value": 24, "unit": "°C"}
